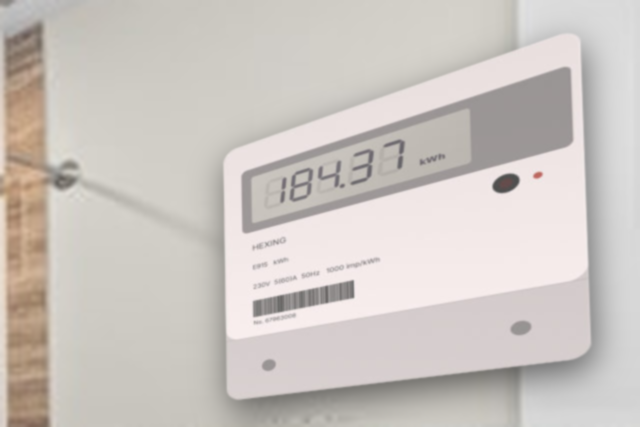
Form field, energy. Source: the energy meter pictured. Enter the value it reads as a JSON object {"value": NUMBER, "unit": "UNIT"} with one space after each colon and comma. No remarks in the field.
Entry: {"value": 184.37, "unit": "kWh"}
